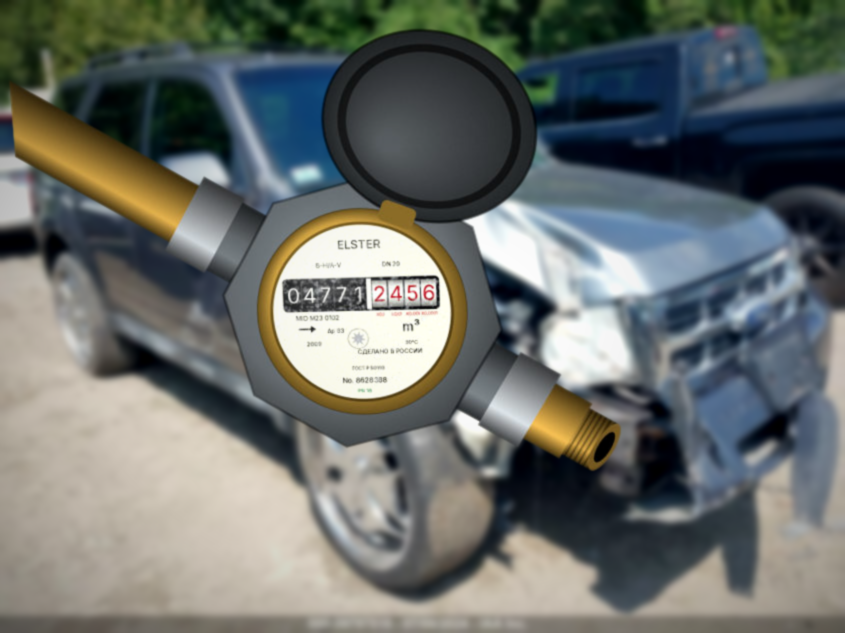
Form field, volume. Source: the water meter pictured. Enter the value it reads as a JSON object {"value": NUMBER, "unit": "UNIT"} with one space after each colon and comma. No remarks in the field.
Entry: {"value": 4771.2456, "unit": "m³"}
